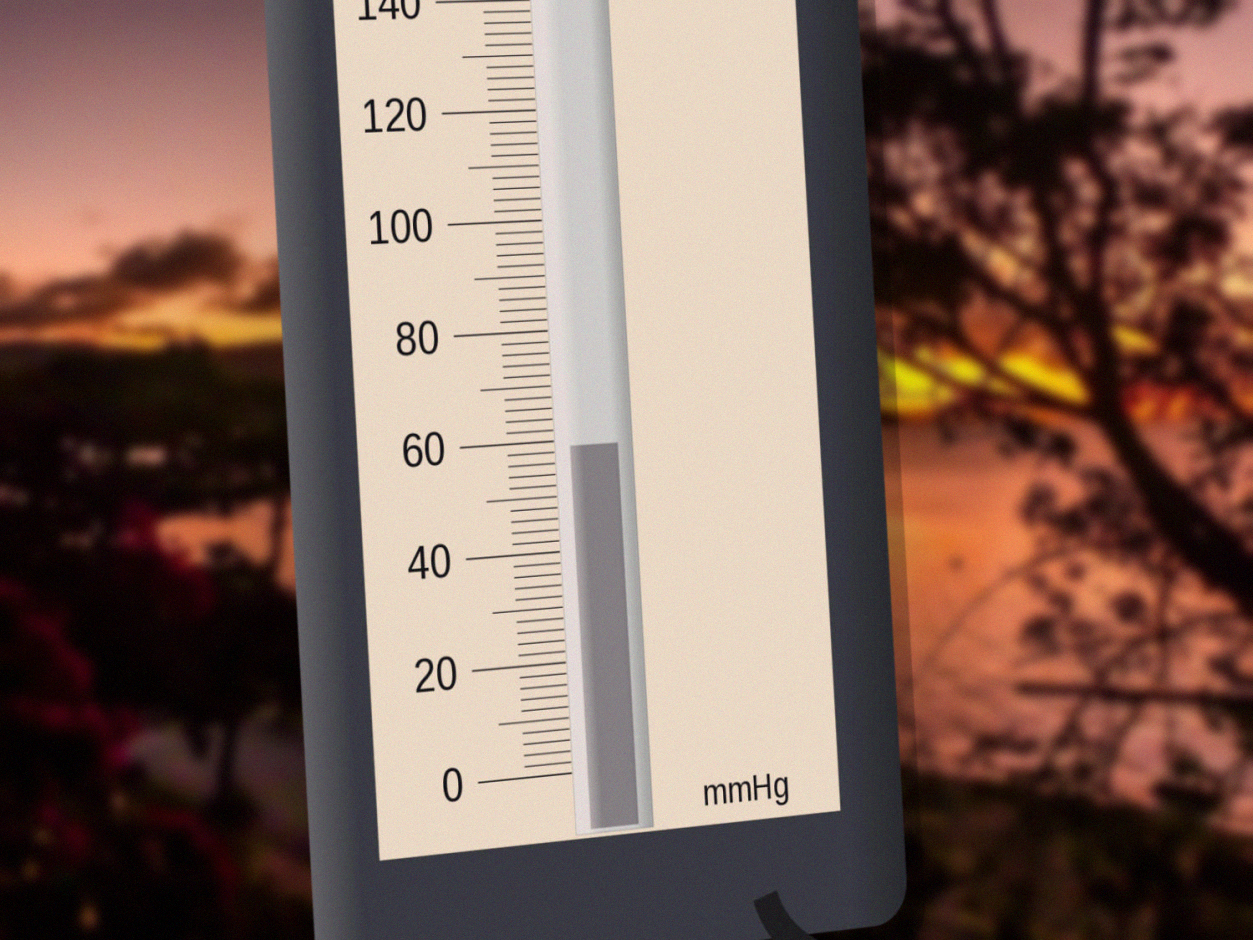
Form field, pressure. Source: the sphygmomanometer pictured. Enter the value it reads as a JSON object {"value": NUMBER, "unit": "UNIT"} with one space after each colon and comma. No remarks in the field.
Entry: {"value": 59, "unit": "mmHg"}
